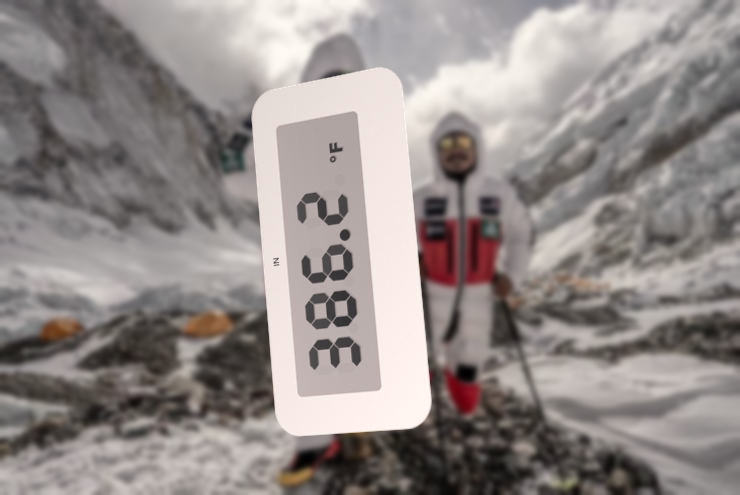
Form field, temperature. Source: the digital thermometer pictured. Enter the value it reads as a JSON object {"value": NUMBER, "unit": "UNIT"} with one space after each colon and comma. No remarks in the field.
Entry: {"value": 386.2, "unit": "°F"}
